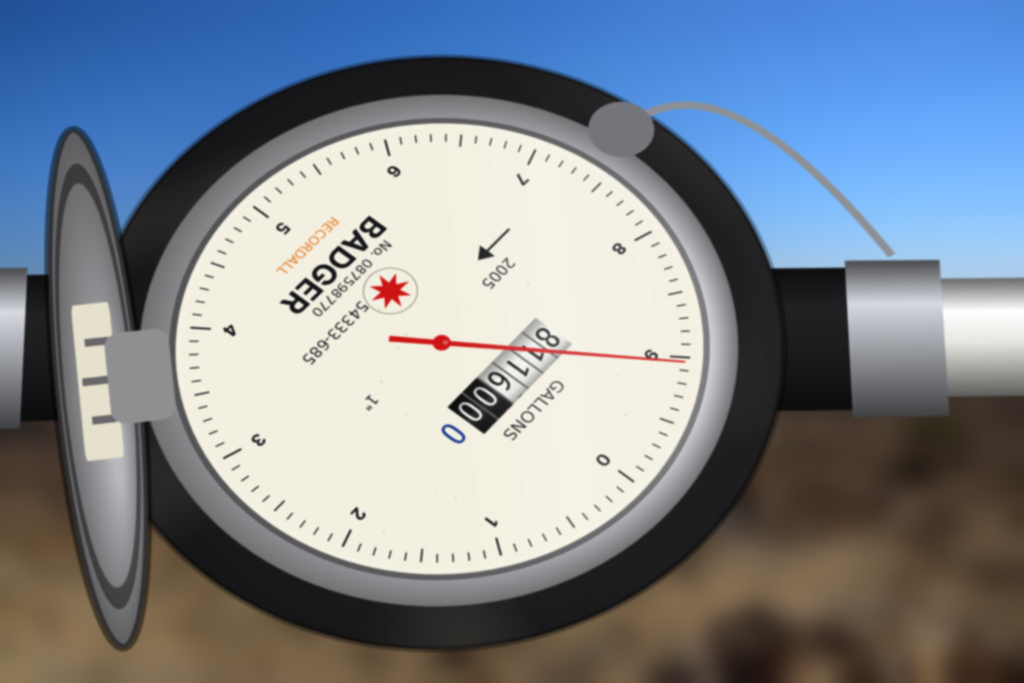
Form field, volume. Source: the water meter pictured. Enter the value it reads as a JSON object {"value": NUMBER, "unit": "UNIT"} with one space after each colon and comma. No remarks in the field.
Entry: {"value": 8115999.0, "unit": "gal"}
